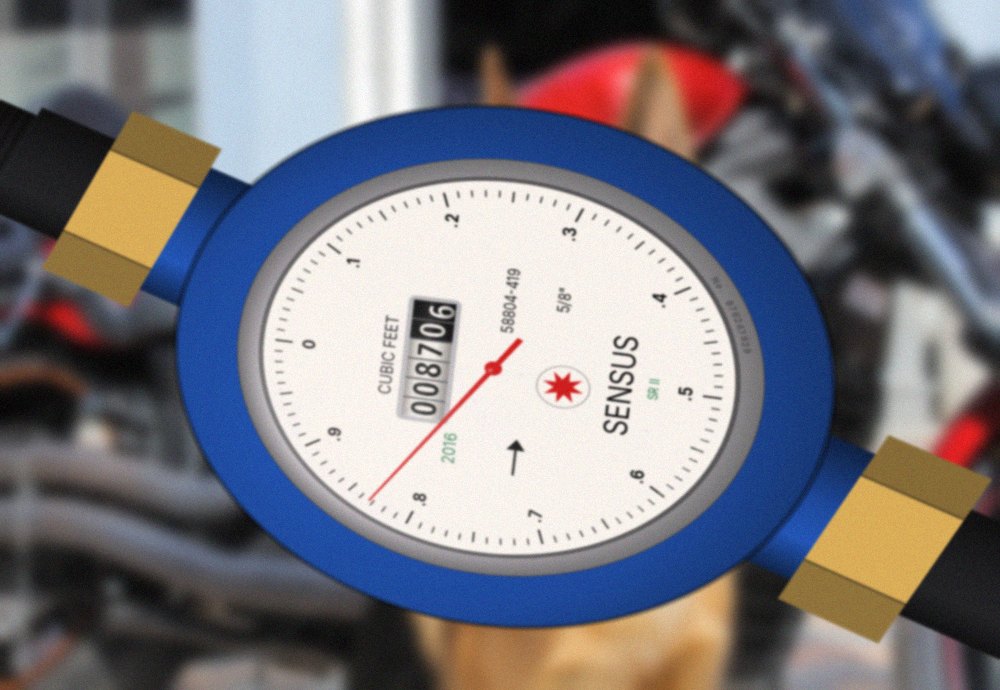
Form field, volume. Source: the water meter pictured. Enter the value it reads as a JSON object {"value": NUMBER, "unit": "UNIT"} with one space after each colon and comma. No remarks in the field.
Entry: {"value": 8705.83, "unit": "ft³"}
